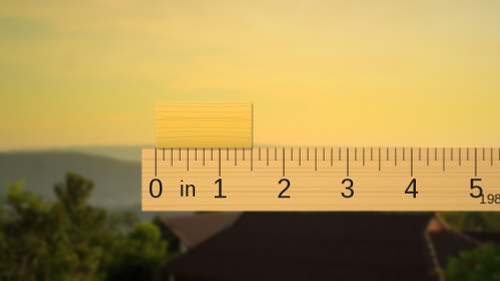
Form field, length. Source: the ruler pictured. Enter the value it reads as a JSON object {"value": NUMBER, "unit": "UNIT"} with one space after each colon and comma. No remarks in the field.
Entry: {"value": 1.5, "unit": "in"}
